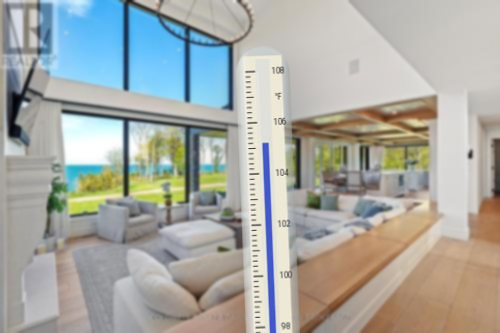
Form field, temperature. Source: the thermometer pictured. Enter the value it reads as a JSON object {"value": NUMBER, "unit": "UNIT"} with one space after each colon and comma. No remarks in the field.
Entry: {"value": 105.2, "unit": "°F"}
